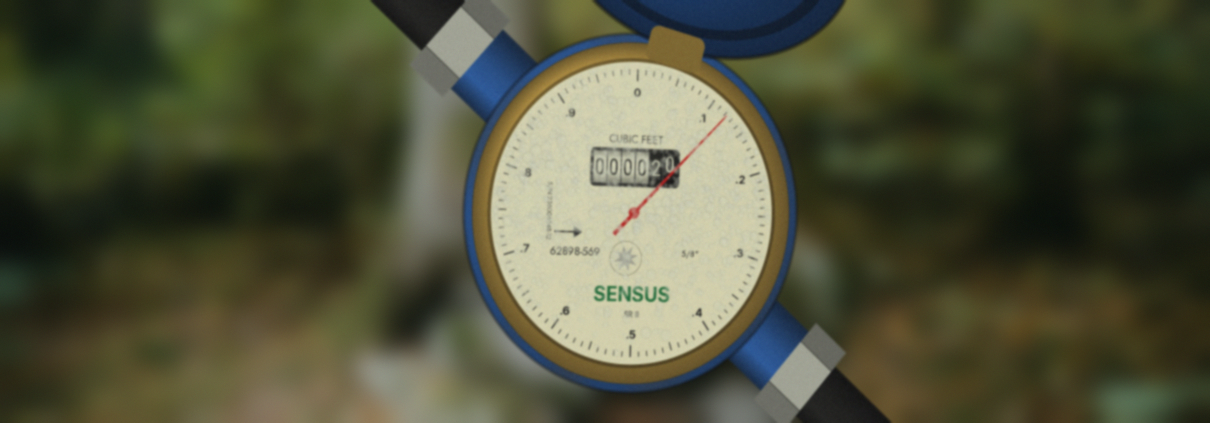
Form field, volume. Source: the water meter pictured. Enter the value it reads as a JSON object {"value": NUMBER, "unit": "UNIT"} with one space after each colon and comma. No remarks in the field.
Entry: {"value": 20.12, "unit": "ft³"}
